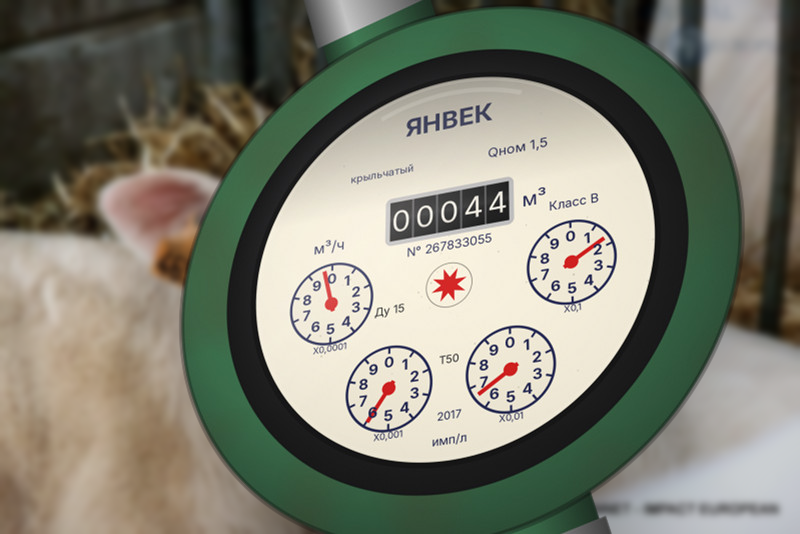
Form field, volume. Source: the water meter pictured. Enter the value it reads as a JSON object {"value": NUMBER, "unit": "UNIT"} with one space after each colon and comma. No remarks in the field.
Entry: {"value": 44.1659, "unit": "m³"}
